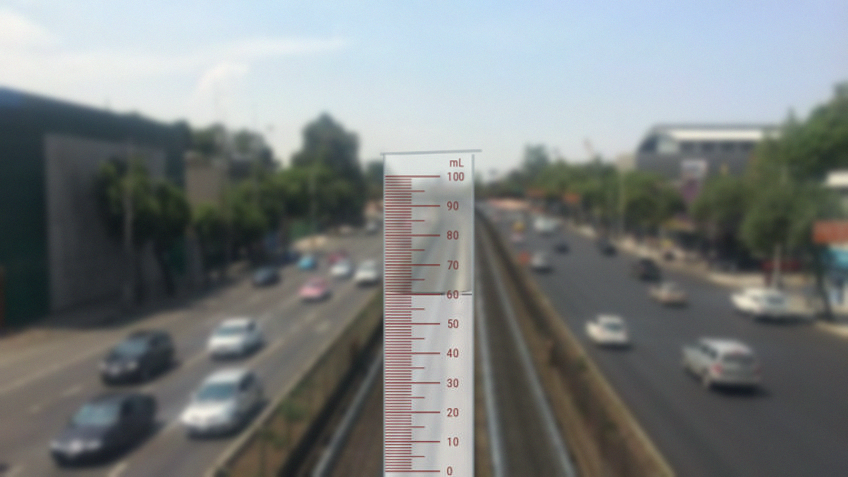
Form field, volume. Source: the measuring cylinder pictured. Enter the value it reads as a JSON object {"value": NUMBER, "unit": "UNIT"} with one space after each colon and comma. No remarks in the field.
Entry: {"value": 60, "unit": "mL"}
